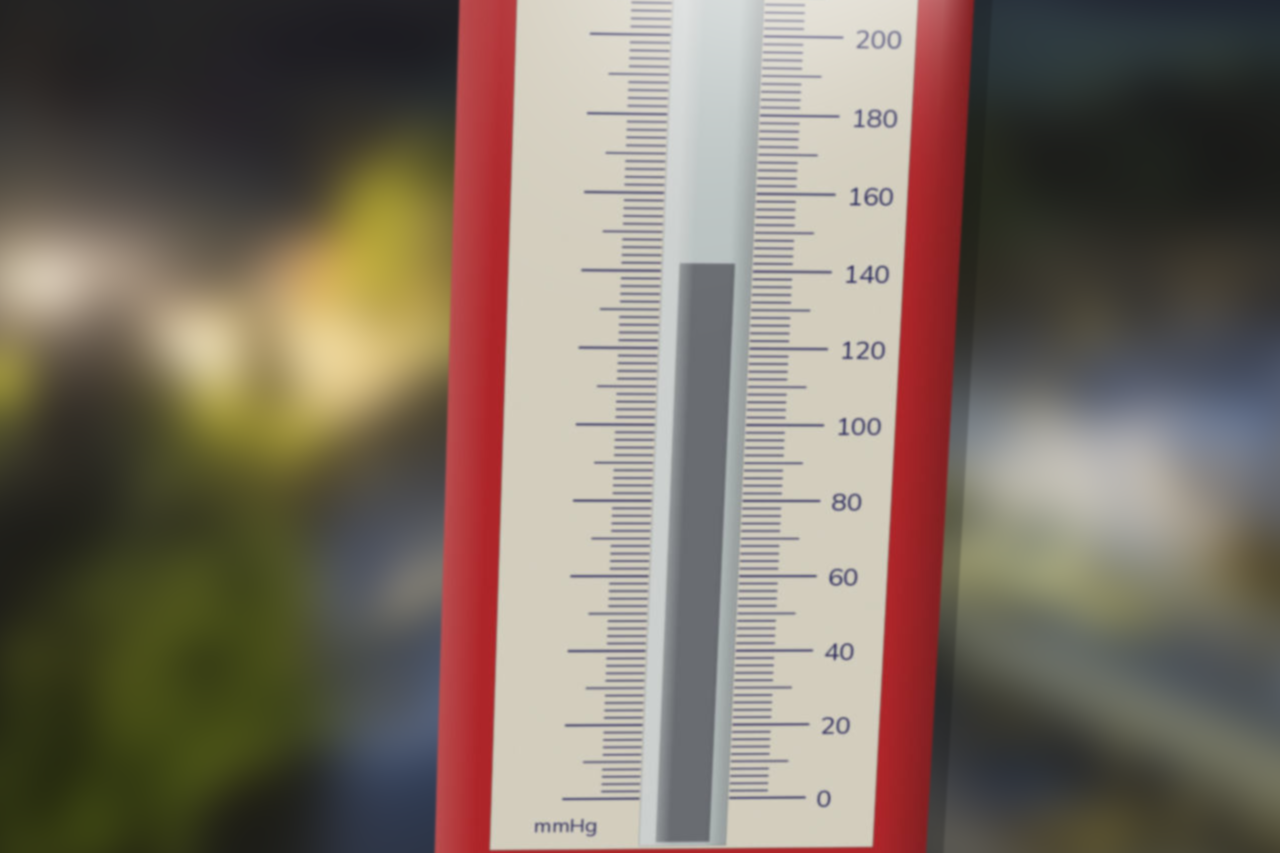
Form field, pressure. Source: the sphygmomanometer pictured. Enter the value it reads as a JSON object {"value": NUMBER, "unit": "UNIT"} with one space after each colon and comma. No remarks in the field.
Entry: {"value": 142, "unit": "mmHg"}
